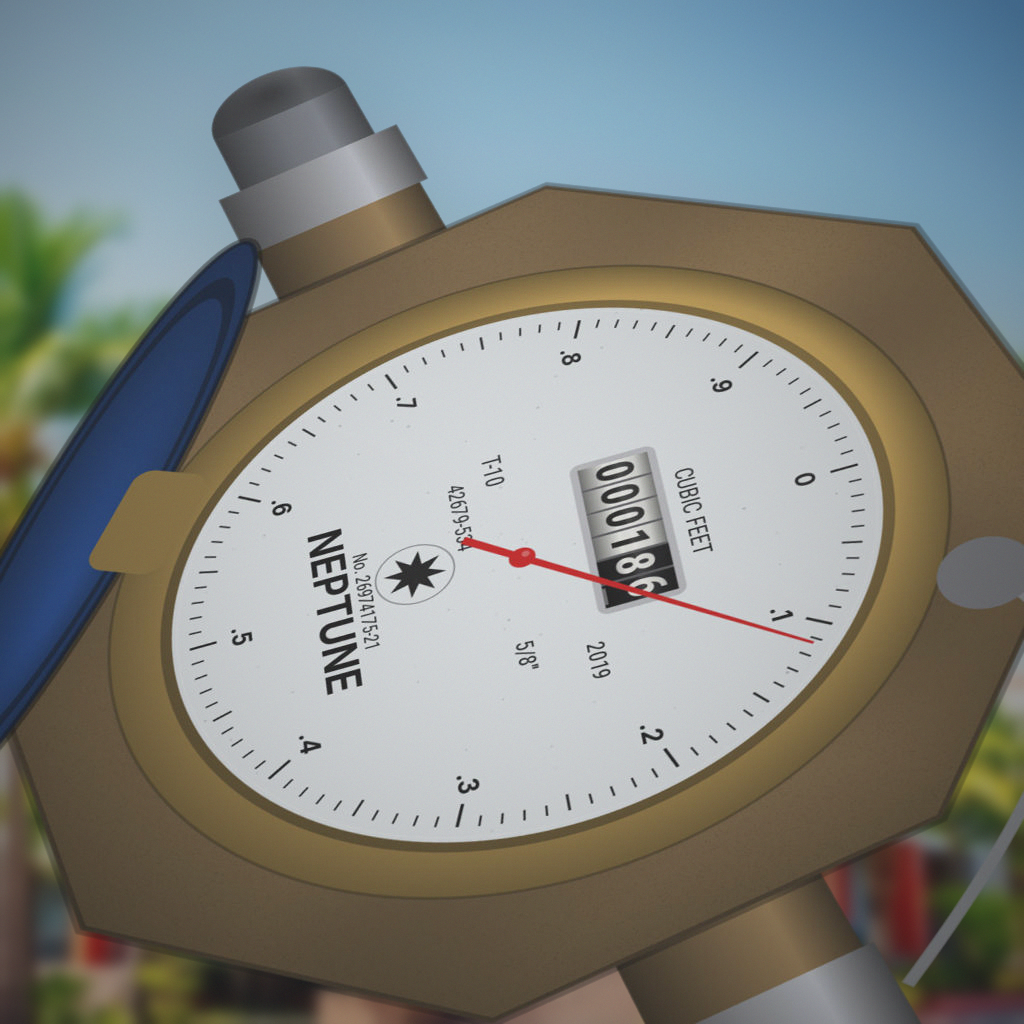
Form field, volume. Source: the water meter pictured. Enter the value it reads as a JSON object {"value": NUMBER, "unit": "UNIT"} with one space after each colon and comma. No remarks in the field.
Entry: {"value": 186.11, "unit": "ft³"}
